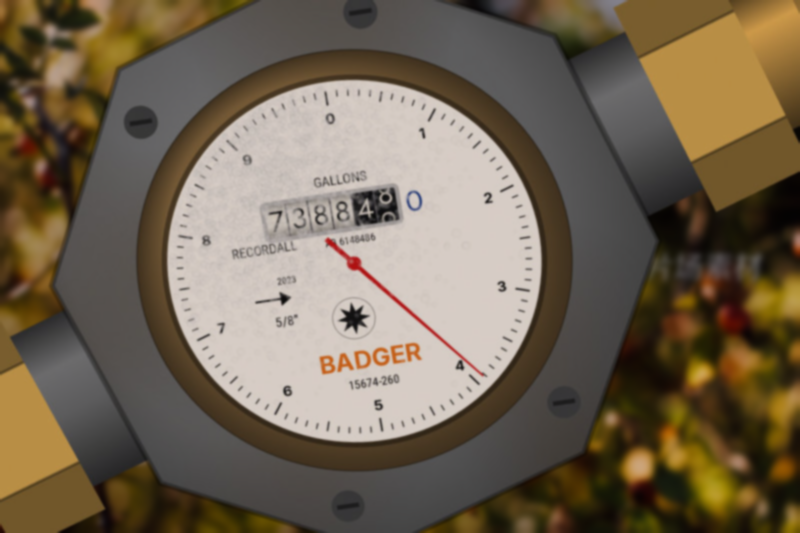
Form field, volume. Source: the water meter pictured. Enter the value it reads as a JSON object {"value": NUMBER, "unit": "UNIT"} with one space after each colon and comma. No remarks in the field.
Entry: {"value": 7388483.9, "unit": "gal"}
